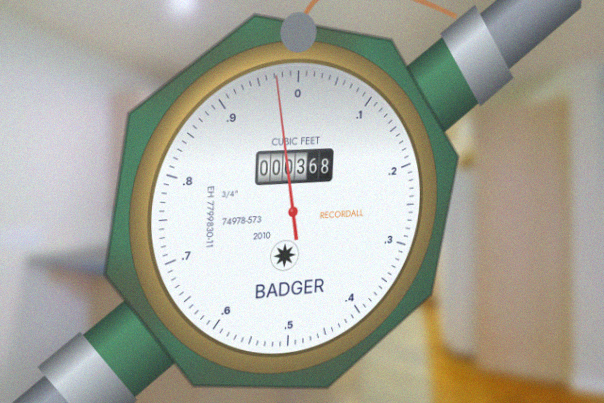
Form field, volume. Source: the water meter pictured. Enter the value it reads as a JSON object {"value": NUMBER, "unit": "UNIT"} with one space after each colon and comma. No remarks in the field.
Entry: {"value": 367.97, "unit": "ft³"}
